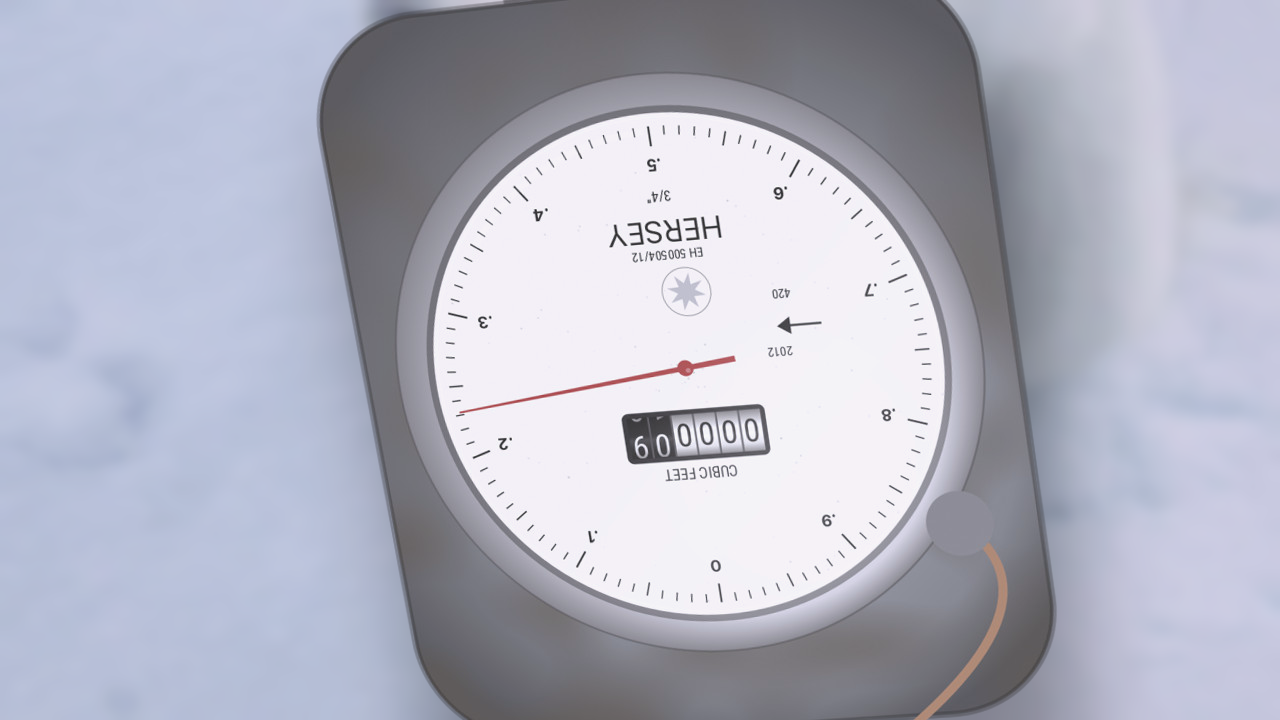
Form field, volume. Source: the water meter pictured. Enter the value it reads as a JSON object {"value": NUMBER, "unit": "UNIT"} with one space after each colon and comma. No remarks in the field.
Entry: {"value": 9.23, "unit": "ft³"}
